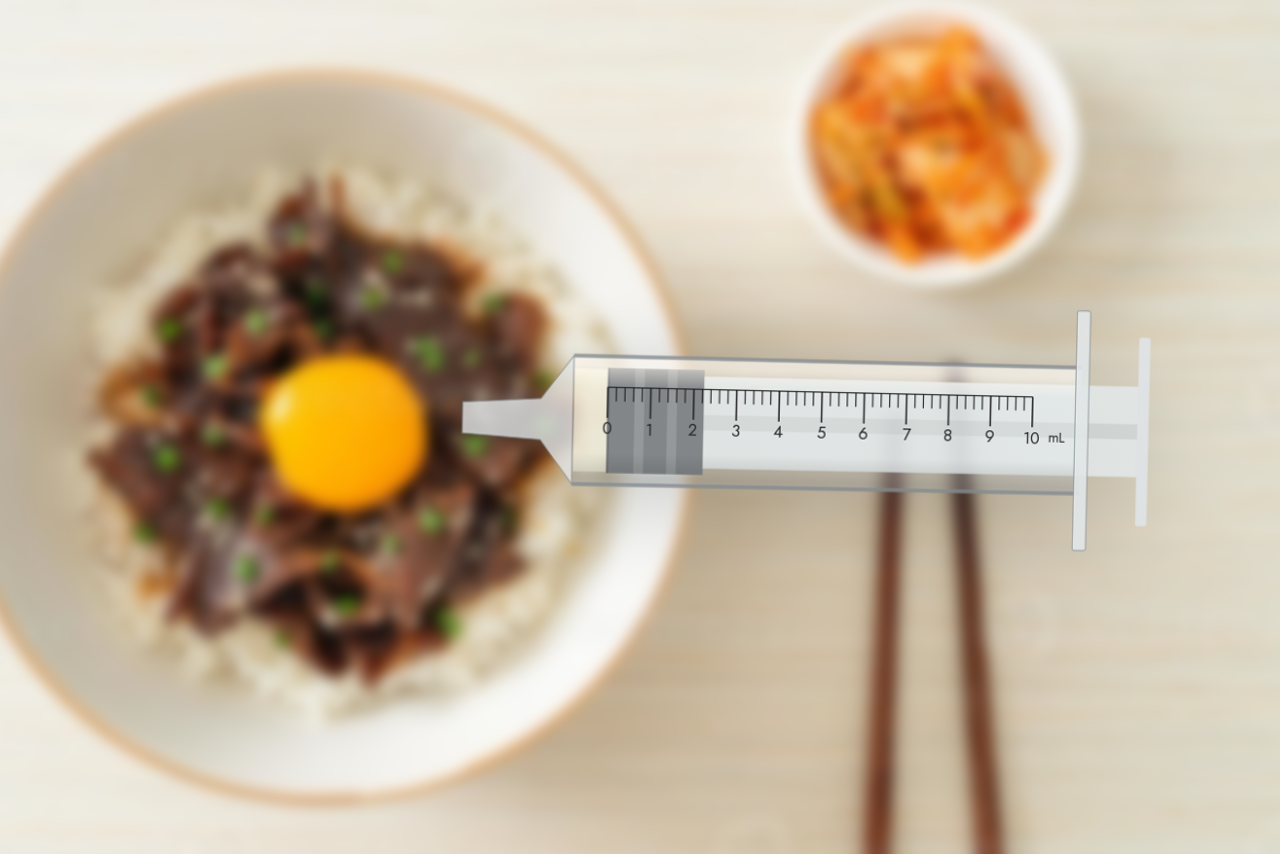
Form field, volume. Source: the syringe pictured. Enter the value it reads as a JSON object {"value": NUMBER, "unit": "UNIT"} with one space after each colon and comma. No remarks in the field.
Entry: {"value": 0, "unit": "mL"}
